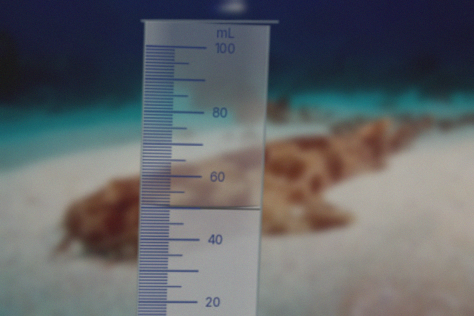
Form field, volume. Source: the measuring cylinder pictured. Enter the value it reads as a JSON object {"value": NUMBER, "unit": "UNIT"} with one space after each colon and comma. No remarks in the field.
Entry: {"value": 50, "unit": "mL"}
